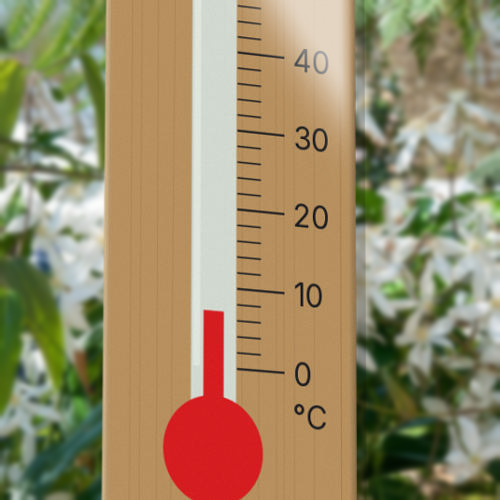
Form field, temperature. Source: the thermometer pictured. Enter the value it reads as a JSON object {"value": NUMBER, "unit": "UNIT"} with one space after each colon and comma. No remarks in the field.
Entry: {"value": 7, "unit": "°C"}
